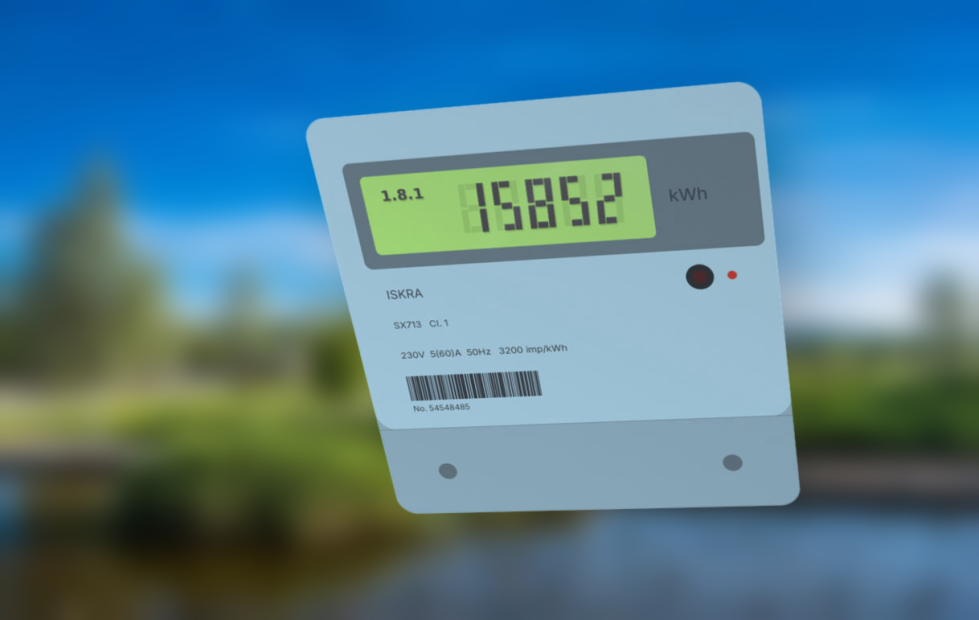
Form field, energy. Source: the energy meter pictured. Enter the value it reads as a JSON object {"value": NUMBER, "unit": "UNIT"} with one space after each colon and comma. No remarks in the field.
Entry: {"value": 15852, "unit": "kWh"}
